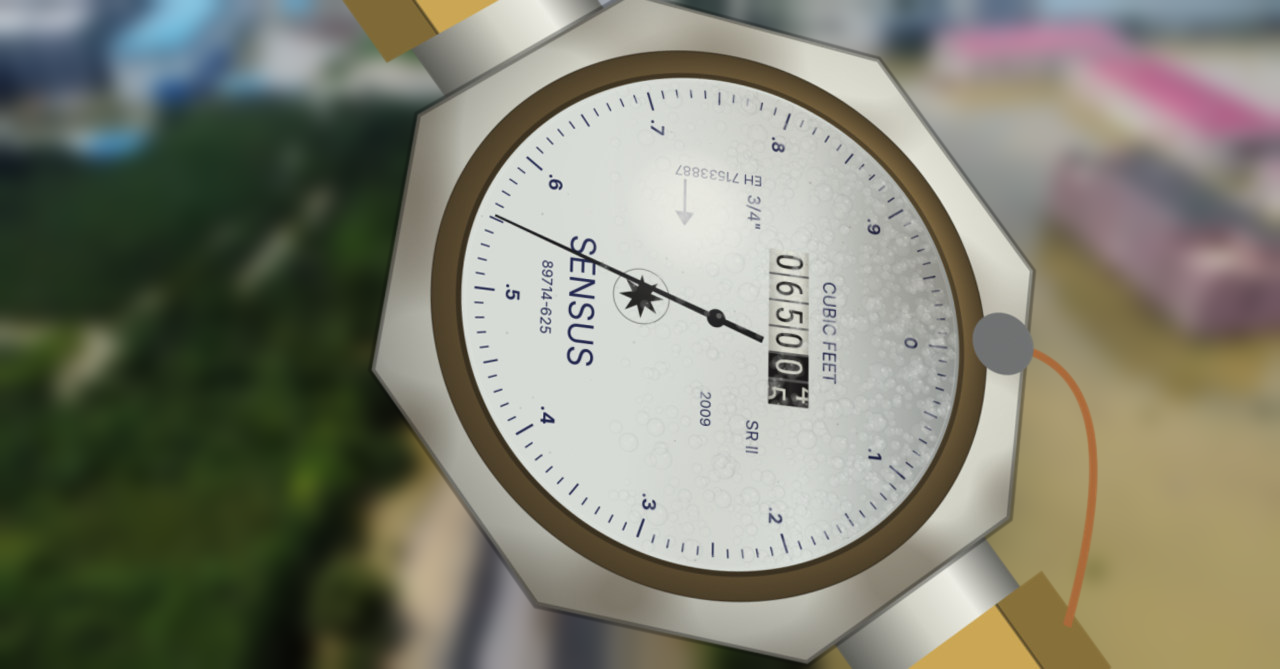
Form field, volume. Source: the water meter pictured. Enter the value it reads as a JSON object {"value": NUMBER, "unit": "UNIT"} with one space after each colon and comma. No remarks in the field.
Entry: {"value": 65004.55, "unit": "ft³"}
